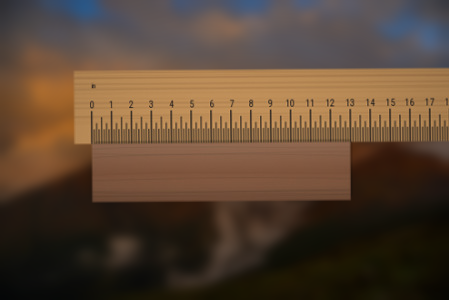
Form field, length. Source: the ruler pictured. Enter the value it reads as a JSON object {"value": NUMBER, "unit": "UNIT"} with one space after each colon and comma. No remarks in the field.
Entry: {"value": 13, "unit": "in"}
